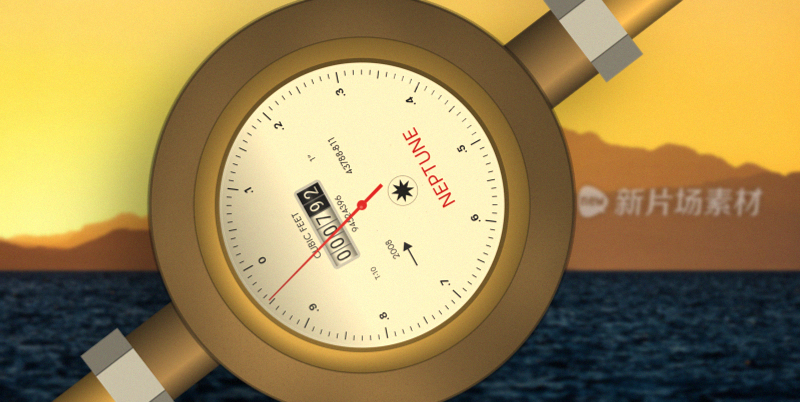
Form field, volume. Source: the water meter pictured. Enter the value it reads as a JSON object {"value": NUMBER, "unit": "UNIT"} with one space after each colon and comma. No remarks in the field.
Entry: {"value": 791.95, "unit": "ft³"}
